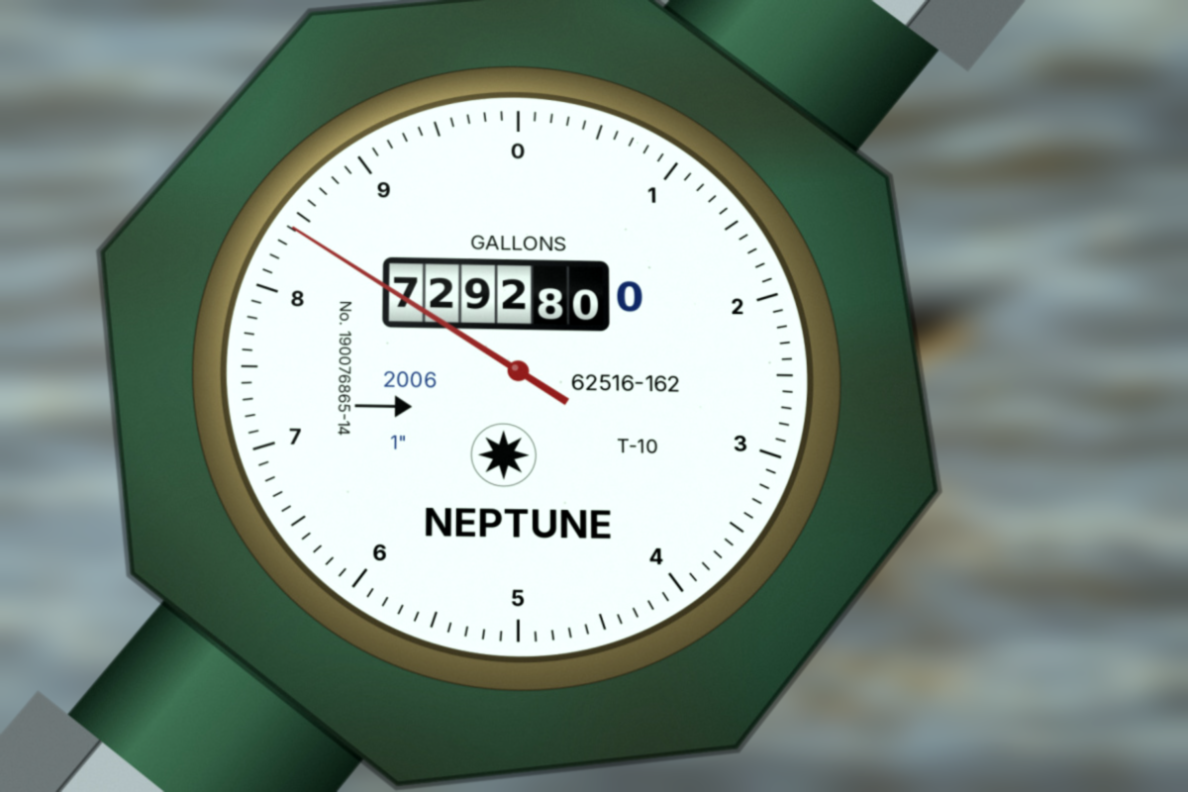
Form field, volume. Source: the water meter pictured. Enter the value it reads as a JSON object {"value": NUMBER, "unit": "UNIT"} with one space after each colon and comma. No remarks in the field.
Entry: {"value": 7292798.4, "unit": "gal"}
